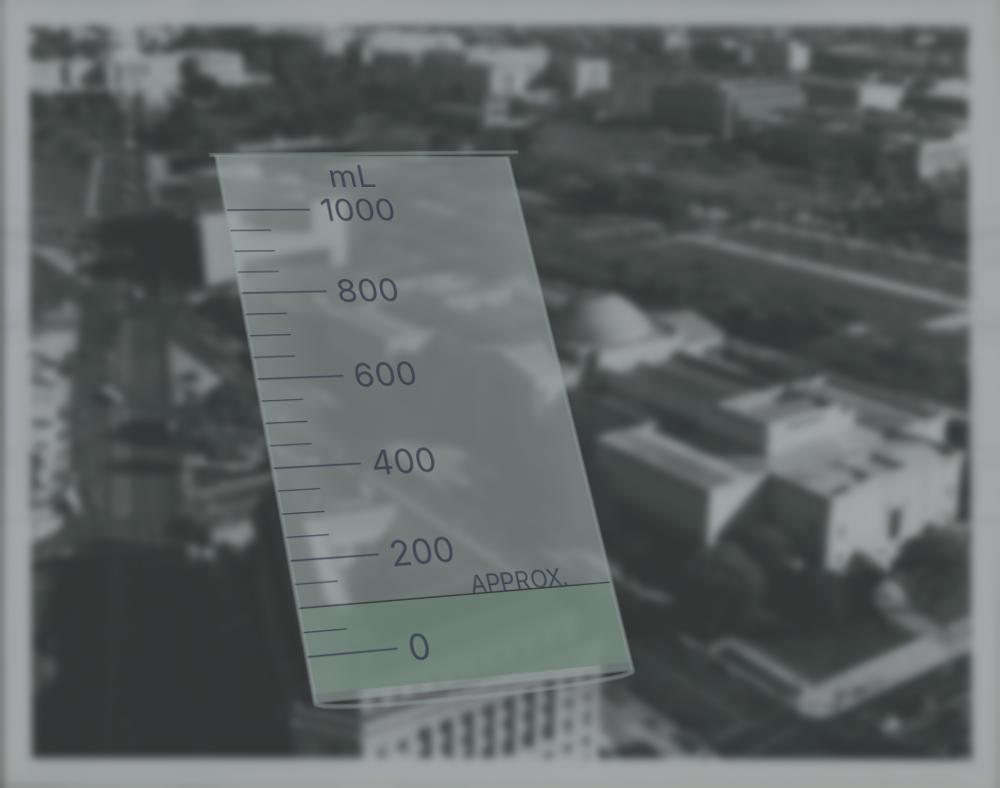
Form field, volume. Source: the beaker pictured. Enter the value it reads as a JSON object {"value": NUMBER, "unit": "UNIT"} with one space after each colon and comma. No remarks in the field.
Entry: {"value": 100, "unit": "mL"}
